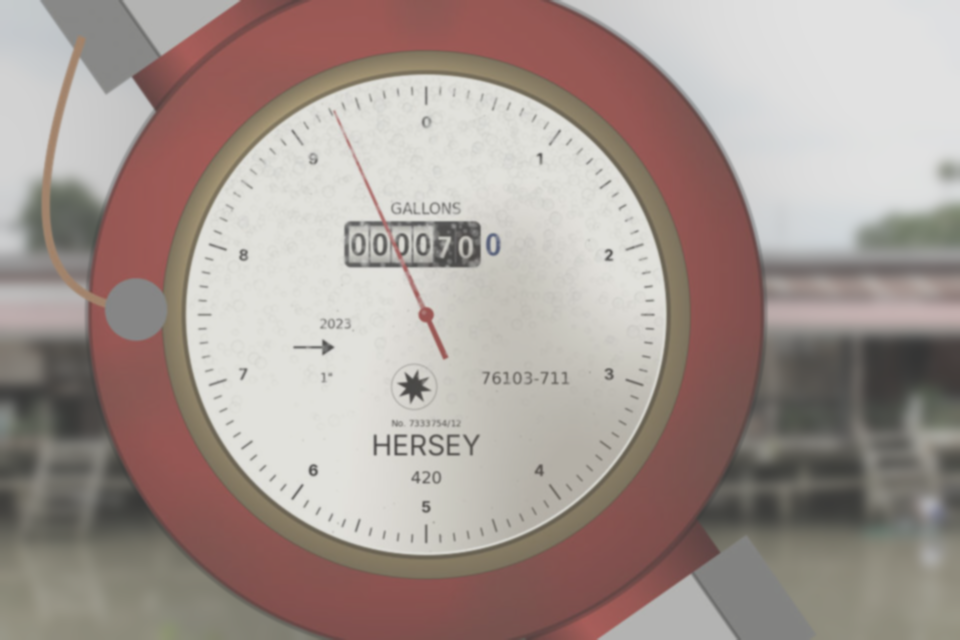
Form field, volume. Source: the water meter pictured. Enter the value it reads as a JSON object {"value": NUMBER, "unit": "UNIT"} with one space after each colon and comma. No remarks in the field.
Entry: {"value": 699.3, "unit": "gal"}
